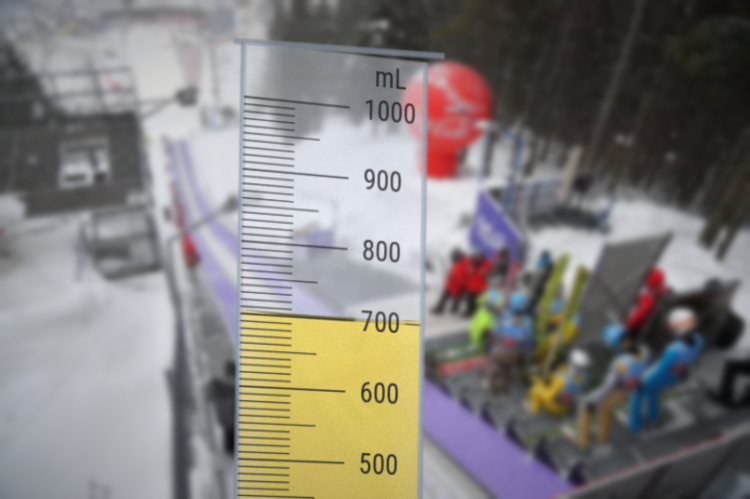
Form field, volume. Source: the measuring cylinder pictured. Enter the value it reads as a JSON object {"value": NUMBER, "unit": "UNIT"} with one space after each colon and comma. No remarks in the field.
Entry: {"value": 700, "unit": "mL"}
